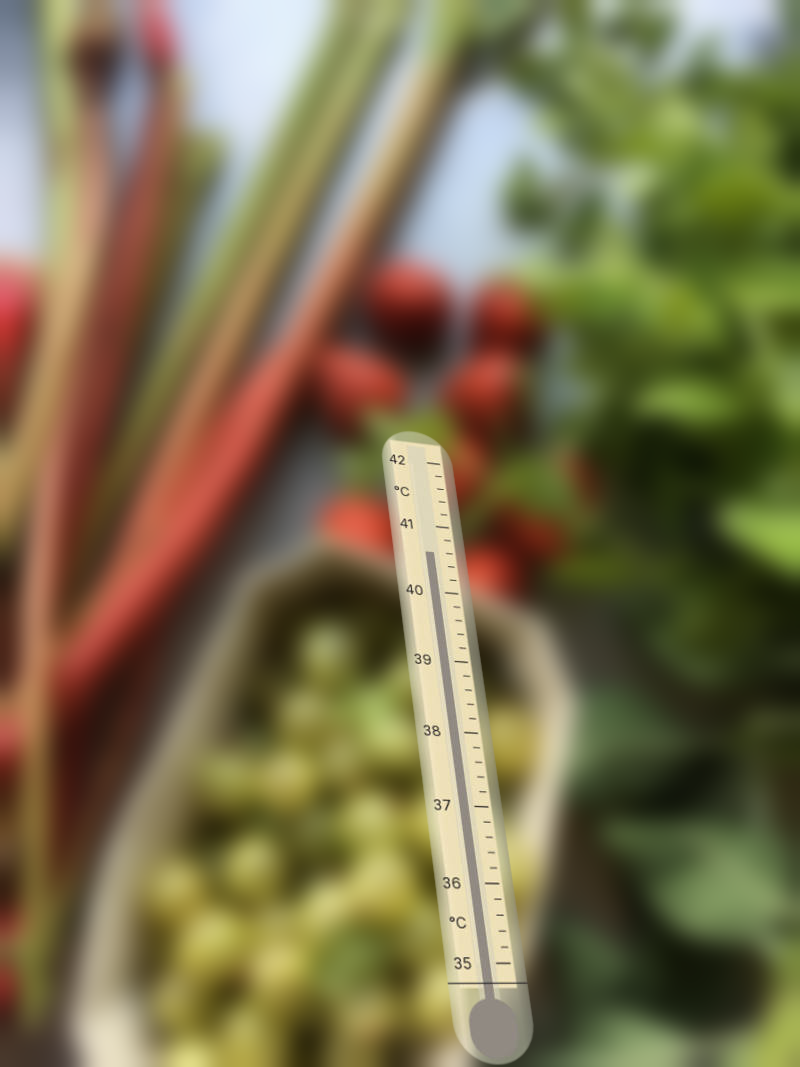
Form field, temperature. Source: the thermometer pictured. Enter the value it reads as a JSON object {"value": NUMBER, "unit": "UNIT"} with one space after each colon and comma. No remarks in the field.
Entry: {"value": 40.6, "unit": "°C"}
